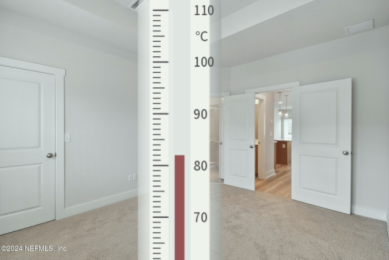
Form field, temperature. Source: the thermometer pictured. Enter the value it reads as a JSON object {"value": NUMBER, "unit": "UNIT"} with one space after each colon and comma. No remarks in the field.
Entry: {"value": 82, "unit": "°C"}
